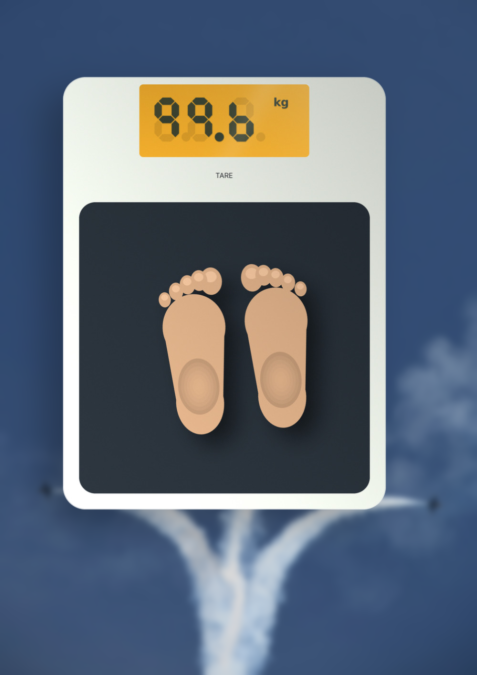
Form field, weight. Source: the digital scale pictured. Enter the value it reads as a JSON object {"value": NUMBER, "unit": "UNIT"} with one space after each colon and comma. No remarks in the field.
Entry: {"value": 99.6, "unit": "kg"}
